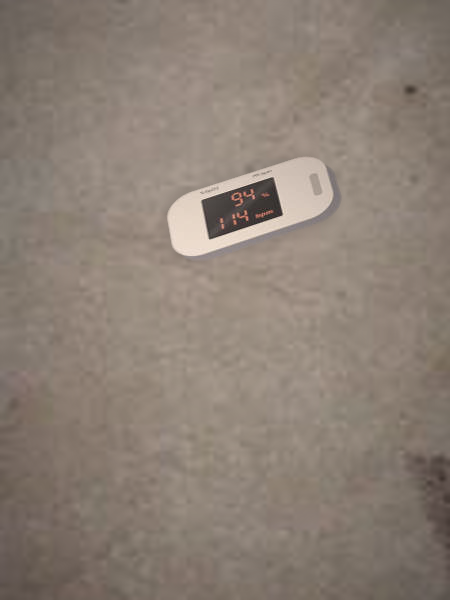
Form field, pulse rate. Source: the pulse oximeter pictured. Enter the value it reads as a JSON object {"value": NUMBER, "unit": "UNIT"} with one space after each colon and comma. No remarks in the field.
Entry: {"value": 114, "unit": "bpm"}
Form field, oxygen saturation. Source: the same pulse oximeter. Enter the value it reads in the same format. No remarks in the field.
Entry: {"value": 94, "unit": "%"}
